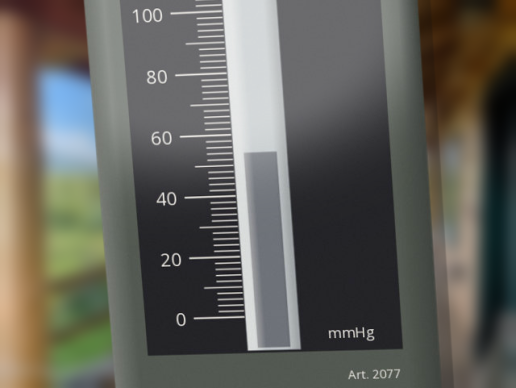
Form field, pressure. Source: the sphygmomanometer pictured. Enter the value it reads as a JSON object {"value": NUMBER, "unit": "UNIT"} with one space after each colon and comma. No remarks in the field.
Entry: {"value": 54, "unit": "mmHg"}
